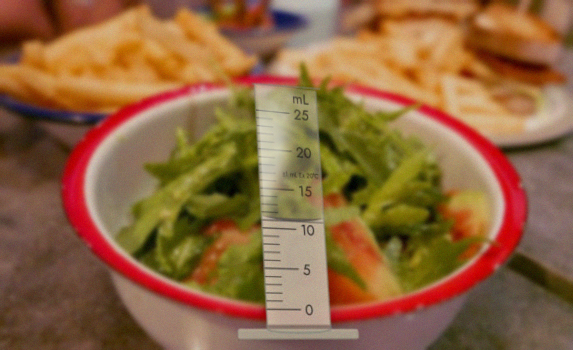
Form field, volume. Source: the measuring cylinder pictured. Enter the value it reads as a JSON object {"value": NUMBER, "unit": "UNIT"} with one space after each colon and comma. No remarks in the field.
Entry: {"value": 11, "unit": "mL"}
